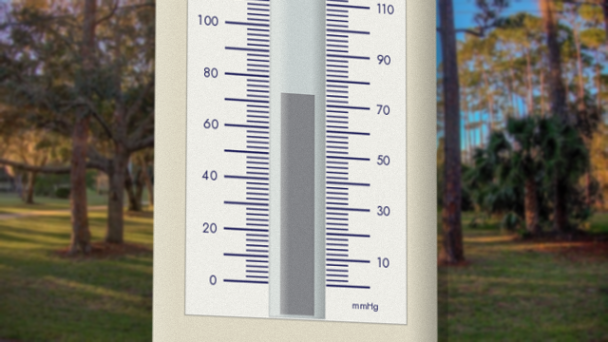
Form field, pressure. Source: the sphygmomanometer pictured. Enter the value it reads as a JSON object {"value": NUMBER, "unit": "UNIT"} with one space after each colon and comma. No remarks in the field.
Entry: {"value": 74, "unit": "mmHg"}
